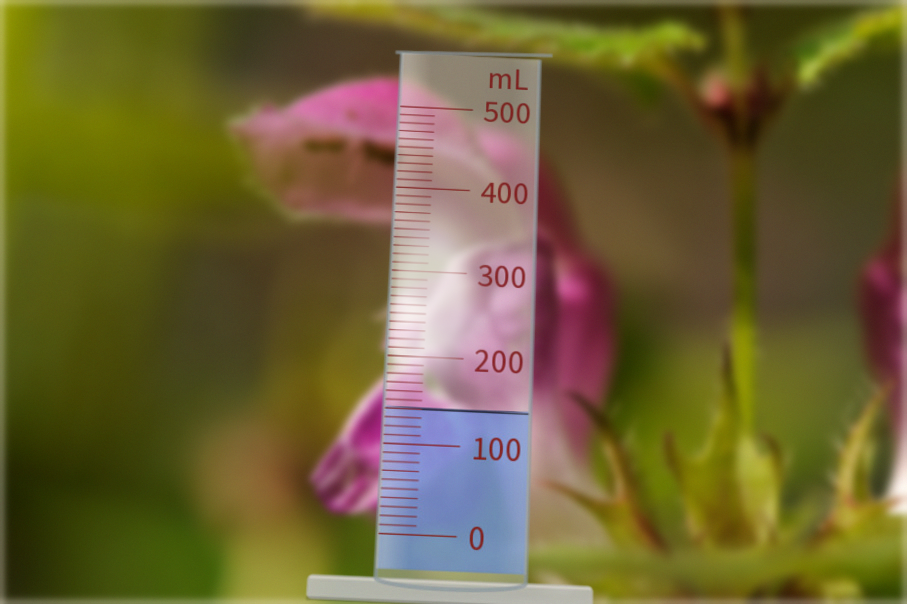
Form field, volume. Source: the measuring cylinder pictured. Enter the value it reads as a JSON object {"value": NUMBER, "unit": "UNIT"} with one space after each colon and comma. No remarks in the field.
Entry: {"value": 140, "unit": "mL"}
